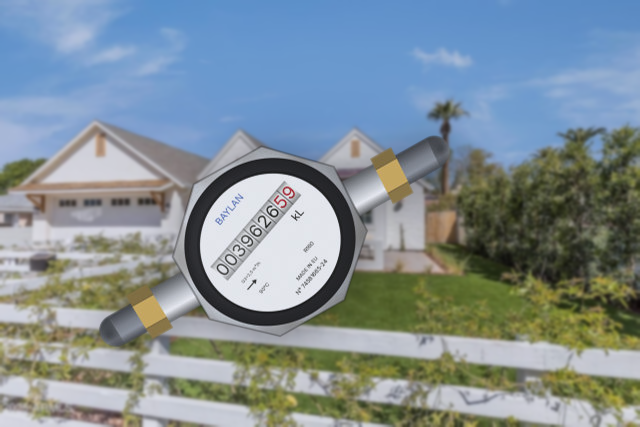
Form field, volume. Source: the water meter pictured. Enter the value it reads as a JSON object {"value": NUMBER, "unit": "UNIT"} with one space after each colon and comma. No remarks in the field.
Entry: {"value": 39626.59, "unit": "kL"}
